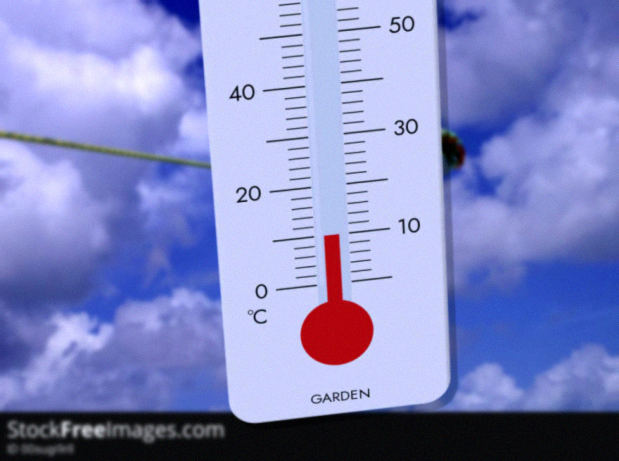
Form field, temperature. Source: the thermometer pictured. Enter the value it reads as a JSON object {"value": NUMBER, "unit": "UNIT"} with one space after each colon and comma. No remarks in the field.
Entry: {"value": 10, "unit": "°C"}
